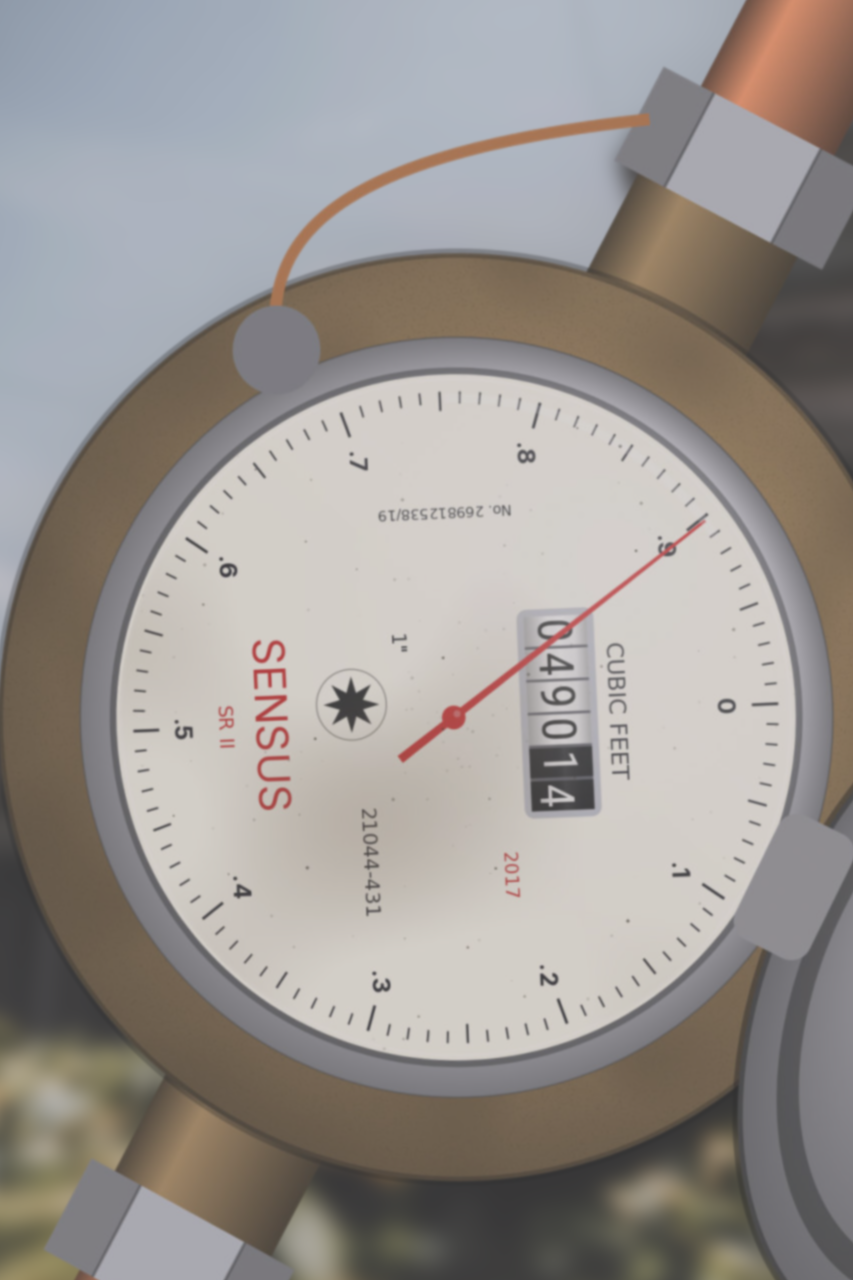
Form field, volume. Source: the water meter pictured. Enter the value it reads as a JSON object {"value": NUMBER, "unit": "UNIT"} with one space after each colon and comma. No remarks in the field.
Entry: {"value": 49013.90, "unit": "ft³"}
